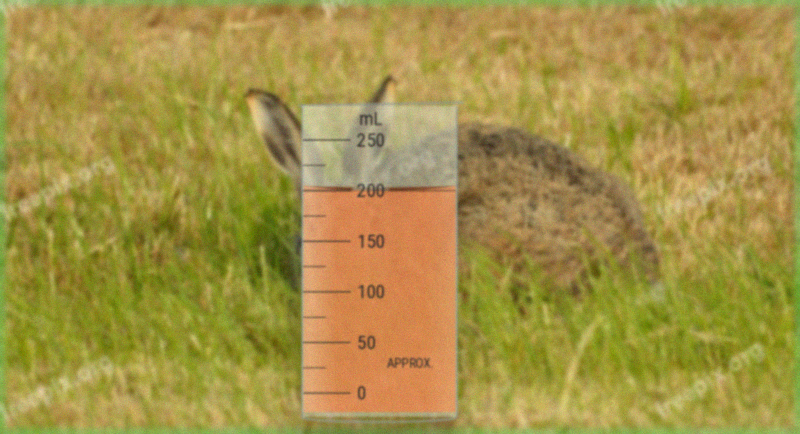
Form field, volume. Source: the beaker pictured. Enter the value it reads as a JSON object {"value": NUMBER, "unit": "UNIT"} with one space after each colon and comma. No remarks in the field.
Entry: {"value": 200, "unit": "mL"}
